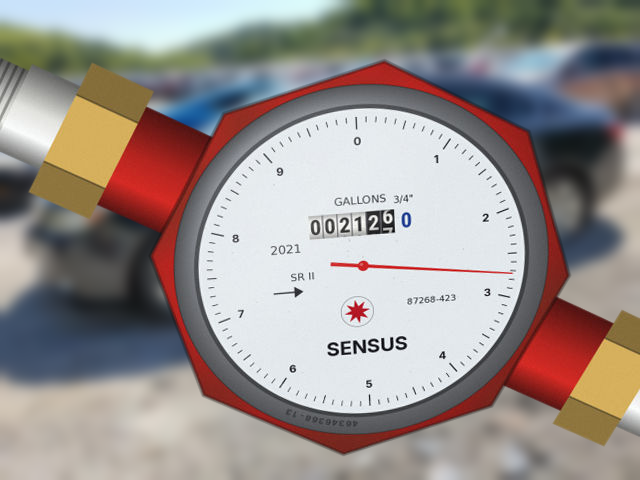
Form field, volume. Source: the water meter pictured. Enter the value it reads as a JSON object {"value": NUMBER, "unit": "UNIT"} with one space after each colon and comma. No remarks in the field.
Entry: {"value": 21262.7, "unit": "gal"}
